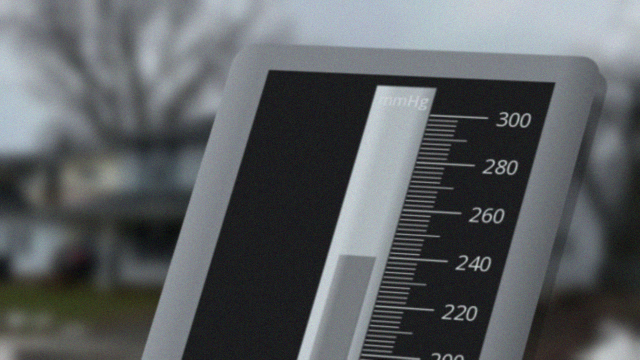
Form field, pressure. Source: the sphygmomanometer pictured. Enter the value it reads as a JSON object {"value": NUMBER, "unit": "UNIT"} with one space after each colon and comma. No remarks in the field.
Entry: {"value": 240, "unit": "mmHg"}
